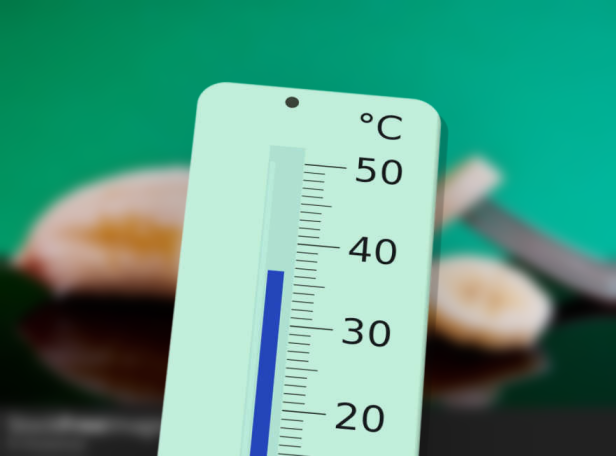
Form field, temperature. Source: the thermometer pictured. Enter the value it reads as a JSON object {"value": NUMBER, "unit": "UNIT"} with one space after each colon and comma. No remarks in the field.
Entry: {"value": 36.5, "unit": "°C"}
